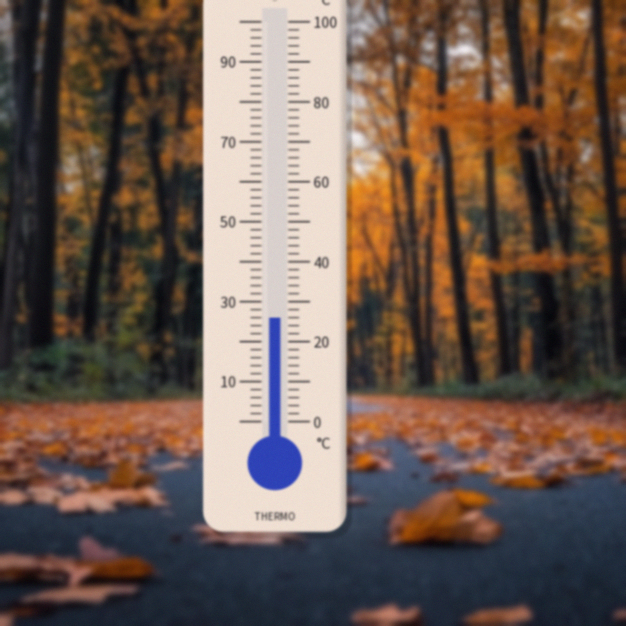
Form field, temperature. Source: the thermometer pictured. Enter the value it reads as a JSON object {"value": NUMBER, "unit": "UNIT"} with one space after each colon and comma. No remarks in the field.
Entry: {"value": 26, "unit": "°C"}
